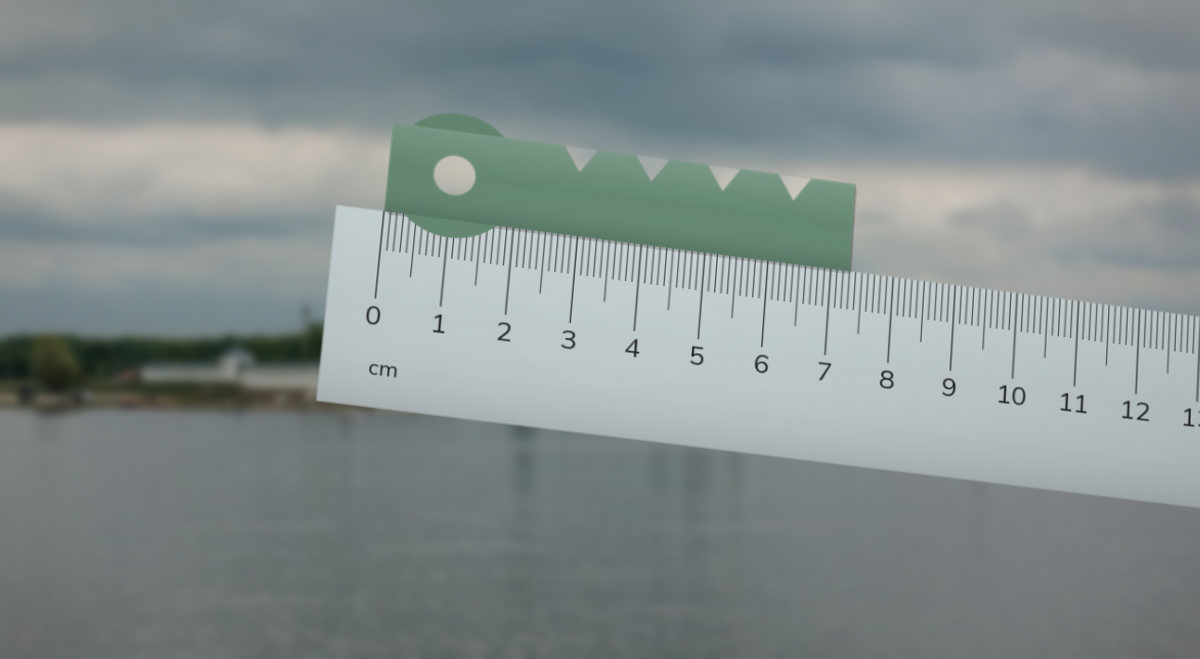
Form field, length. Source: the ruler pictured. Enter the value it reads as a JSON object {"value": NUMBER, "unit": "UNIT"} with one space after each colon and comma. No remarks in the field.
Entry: {"value": 7.3, "unit": "cm"}
